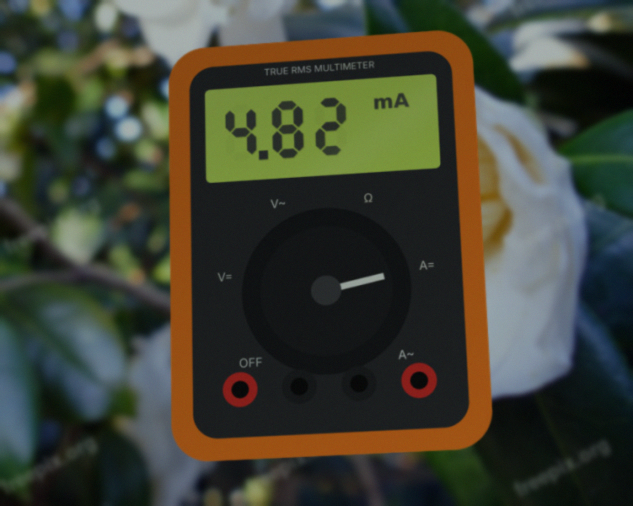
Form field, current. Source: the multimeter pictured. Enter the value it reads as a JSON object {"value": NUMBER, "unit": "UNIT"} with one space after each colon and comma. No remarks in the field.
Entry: {"value": 4.82, "unit": "mA"}
